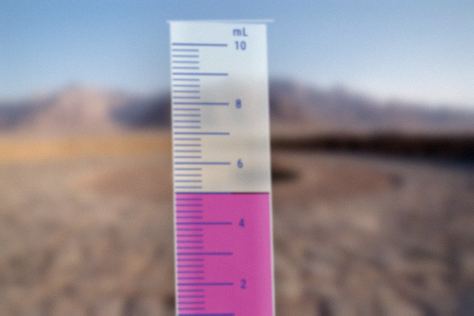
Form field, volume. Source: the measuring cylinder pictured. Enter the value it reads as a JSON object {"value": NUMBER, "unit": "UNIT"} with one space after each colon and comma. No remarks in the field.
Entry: {"value": 5, "unit": "mL"}
